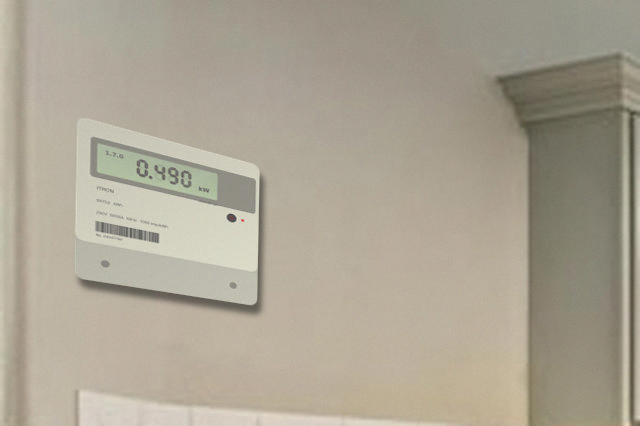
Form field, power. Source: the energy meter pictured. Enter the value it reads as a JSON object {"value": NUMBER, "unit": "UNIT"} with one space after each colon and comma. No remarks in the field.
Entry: {"value": 0.490, "unit": "kW"}
